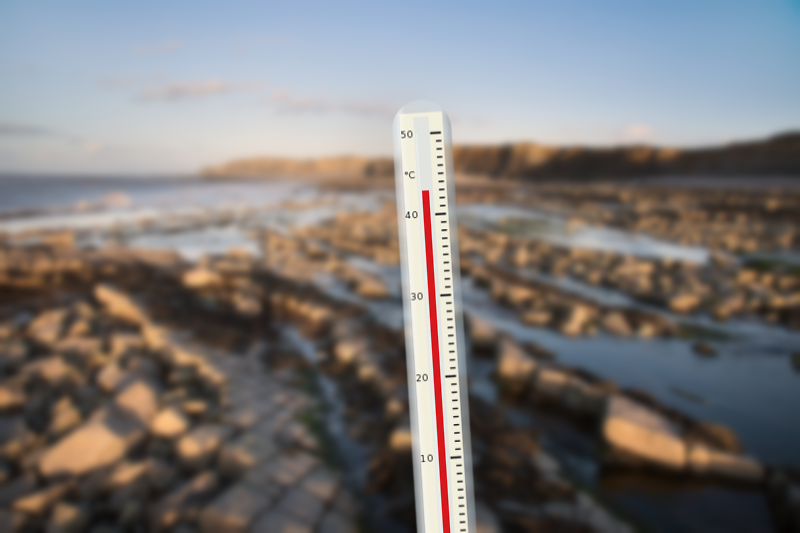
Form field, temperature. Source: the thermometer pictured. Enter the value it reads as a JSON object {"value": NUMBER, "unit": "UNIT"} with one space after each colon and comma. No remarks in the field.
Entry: {"value": 43, "unit": "°C"}
